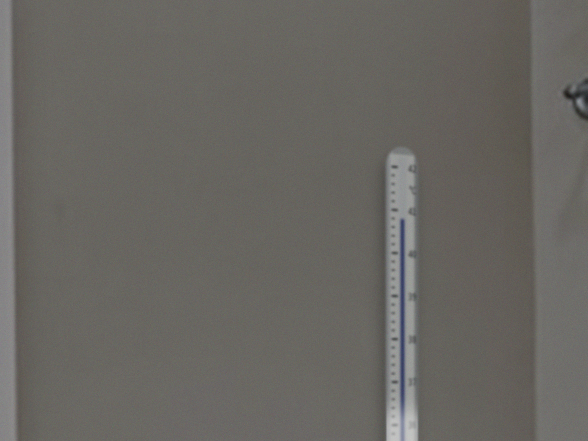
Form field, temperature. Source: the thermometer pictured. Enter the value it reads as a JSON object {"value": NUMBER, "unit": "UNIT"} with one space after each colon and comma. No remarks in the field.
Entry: {"value": 40.8, "unit": "°C"}
